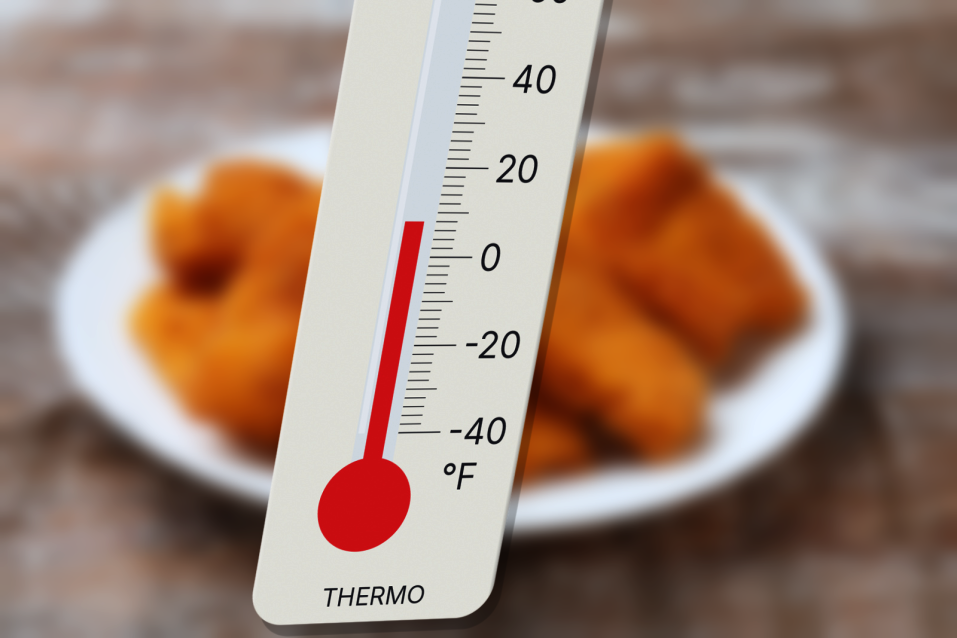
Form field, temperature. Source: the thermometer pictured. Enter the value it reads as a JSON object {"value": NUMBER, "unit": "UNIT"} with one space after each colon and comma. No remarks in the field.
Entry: {"value": 8, "unit": "°F"}
